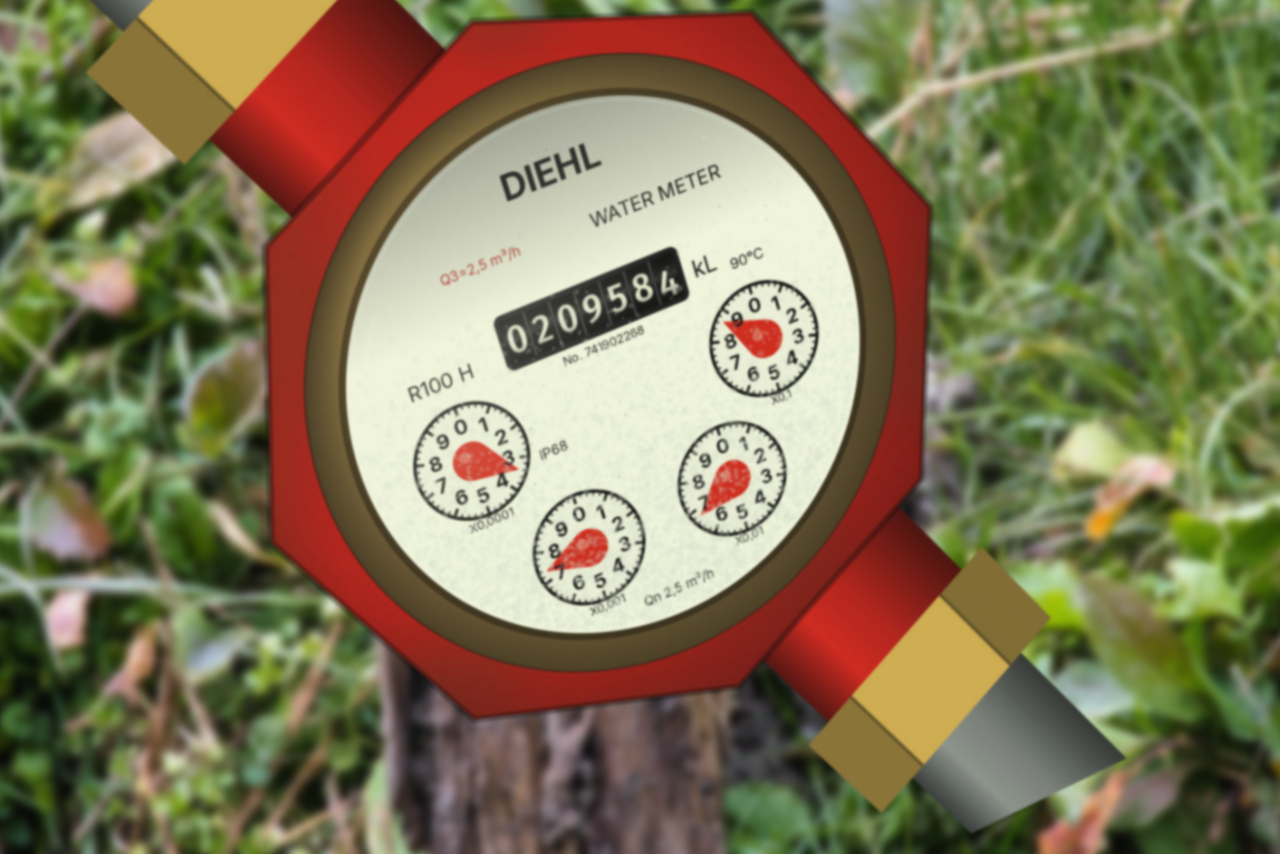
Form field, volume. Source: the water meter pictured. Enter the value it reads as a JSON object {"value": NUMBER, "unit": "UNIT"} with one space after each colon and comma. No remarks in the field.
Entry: {"value": 209583.8673, "unit": "kL"}
